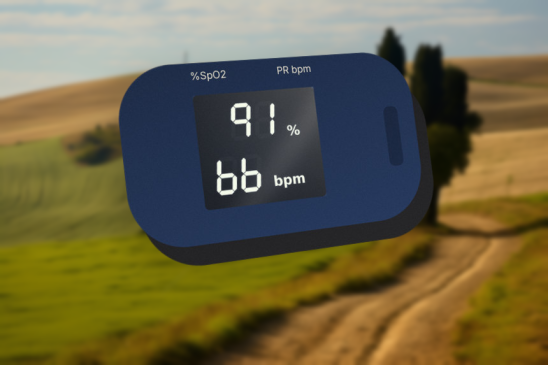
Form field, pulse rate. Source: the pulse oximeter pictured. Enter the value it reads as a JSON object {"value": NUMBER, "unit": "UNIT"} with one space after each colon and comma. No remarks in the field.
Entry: {"value": 66, "unit": "bpm"}
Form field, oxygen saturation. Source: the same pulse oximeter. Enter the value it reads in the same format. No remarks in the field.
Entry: {"value": 91, "unit": "%"}
